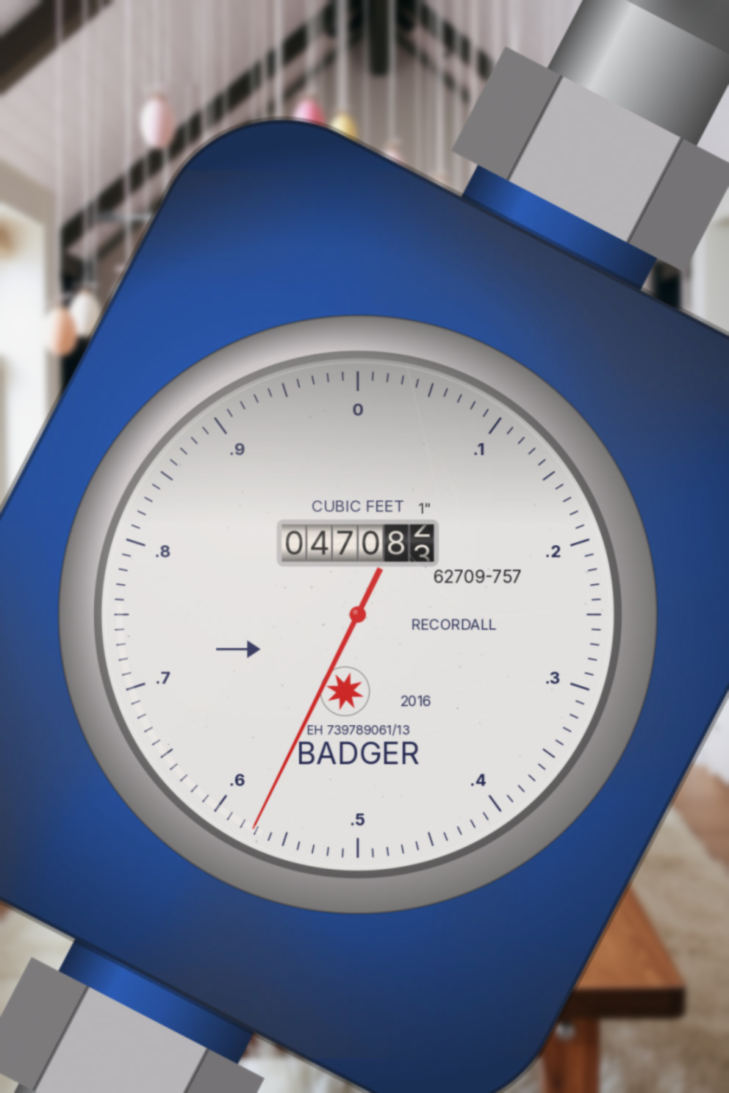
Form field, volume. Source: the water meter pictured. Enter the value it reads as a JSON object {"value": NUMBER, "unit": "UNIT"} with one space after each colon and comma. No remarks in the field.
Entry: {"value": 47082.57, "unit": "ft³"}
